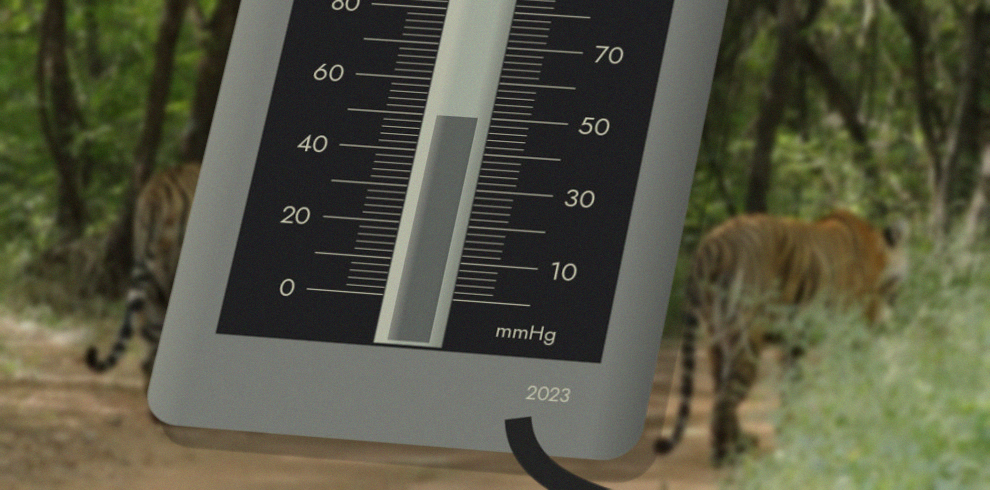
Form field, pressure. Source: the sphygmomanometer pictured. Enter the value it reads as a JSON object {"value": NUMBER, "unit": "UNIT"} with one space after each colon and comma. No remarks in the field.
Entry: {"value": 50, "unit": "mmHg"}
